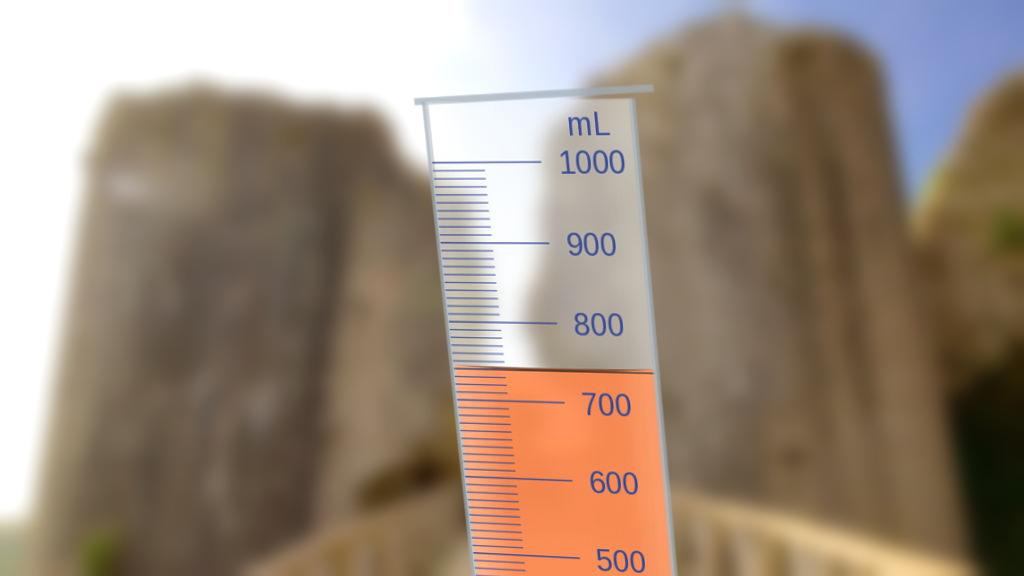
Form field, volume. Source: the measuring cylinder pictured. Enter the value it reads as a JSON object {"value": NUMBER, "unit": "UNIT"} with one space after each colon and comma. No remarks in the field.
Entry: {"value": 740, "unit": "mL"}
